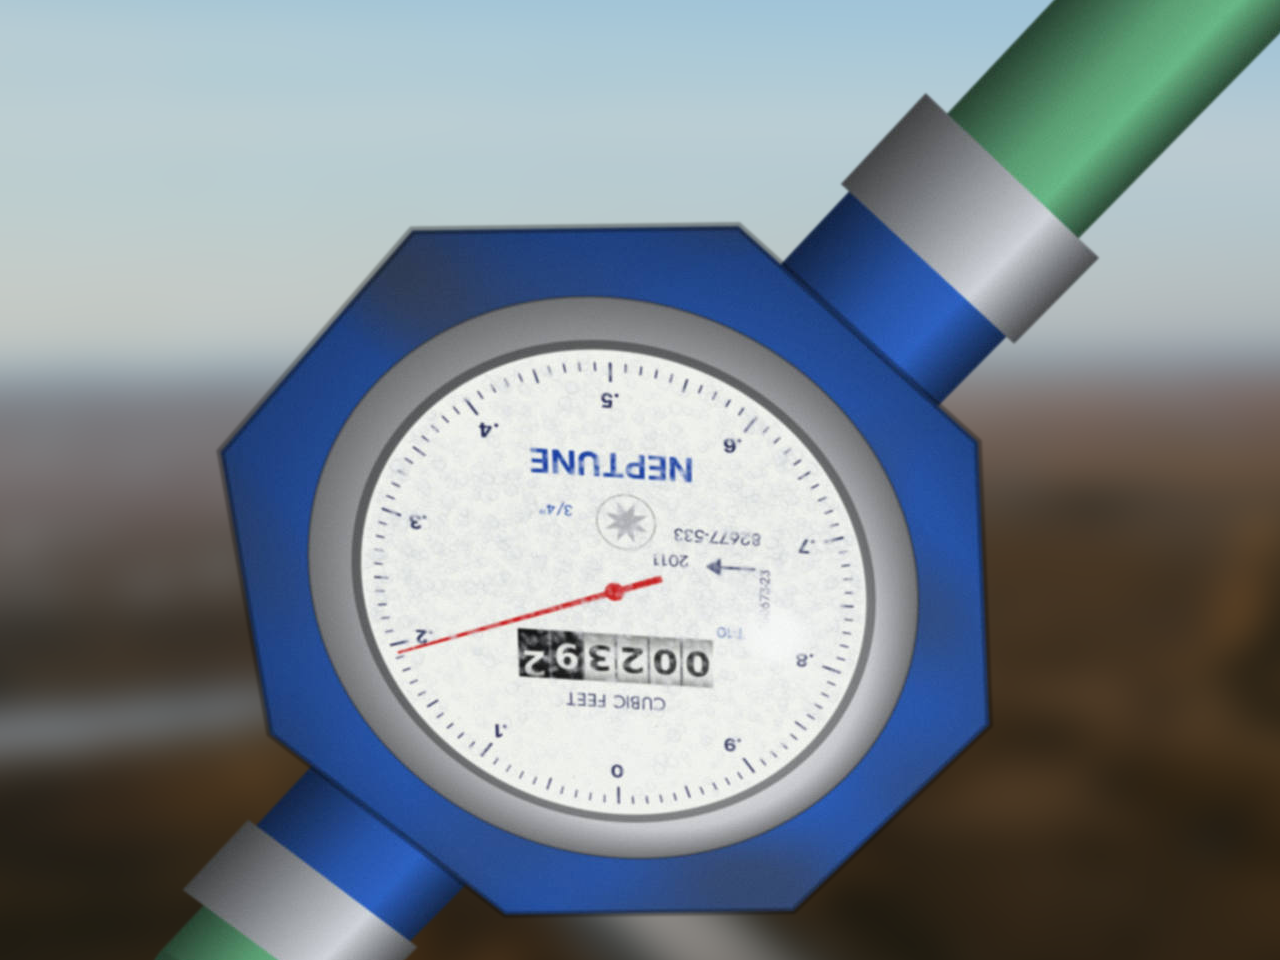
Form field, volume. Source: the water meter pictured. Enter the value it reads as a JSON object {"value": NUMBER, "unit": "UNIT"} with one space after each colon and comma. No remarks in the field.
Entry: {"value": 2392.19, "unit": "ft³"}
